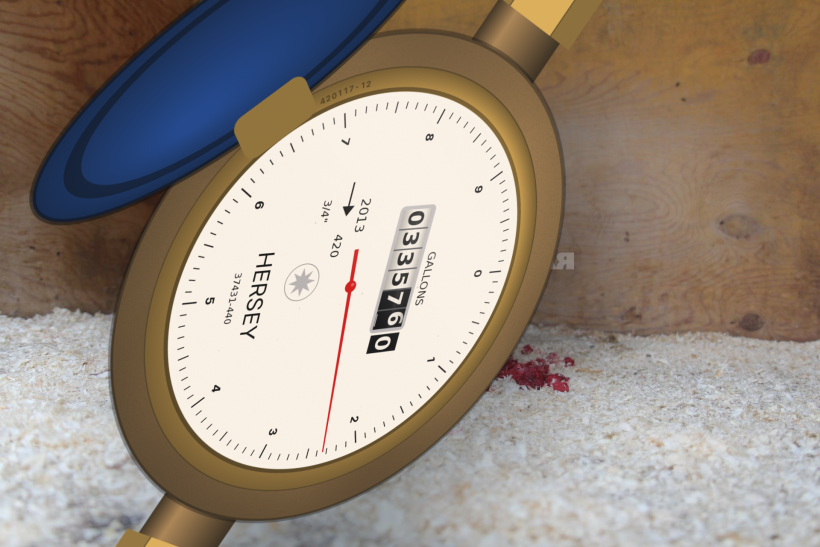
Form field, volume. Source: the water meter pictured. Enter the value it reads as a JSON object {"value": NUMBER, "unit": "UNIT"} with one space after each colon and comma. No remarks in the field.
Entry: {"value": 335762.3, "unit": "gal"}
